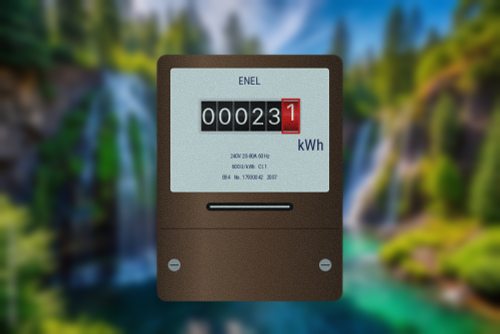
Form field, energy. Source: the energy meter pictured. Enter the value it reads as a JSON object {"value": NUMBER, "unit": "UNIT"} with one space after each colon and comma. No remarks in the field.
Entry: {"value": 23.1, "unit": "kWh"}
